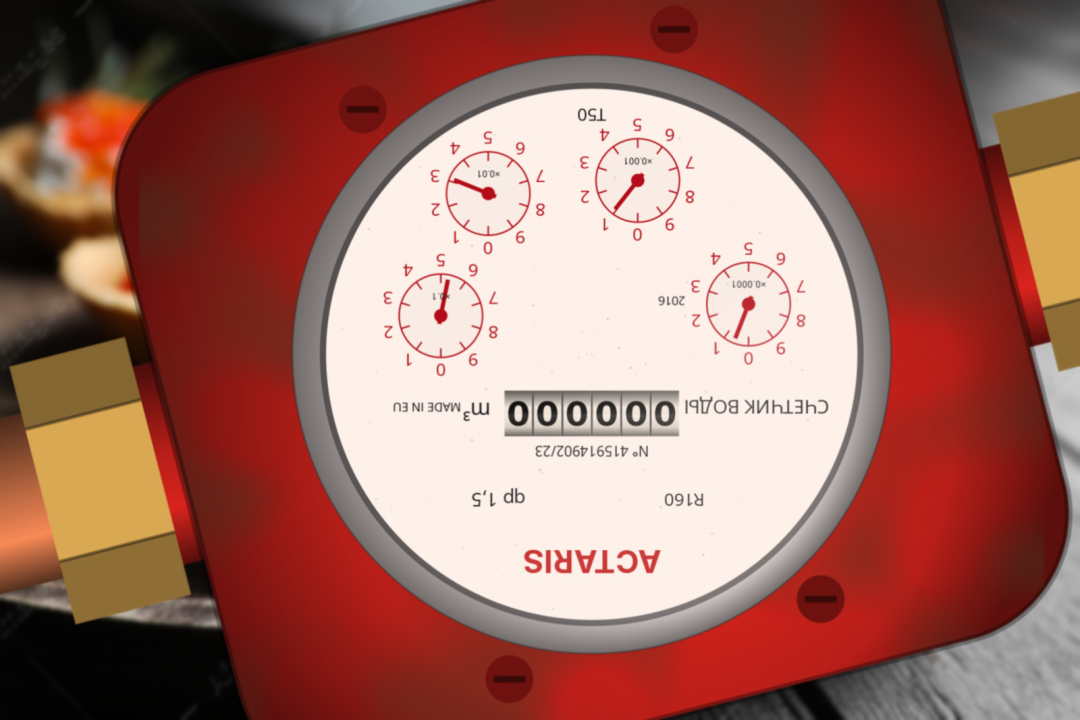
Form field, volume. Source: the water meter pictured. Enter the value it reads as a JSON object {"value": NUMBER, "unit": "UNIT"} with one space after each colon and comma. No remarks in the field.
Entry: {"value": 0.5310, "unit": "m³"}
